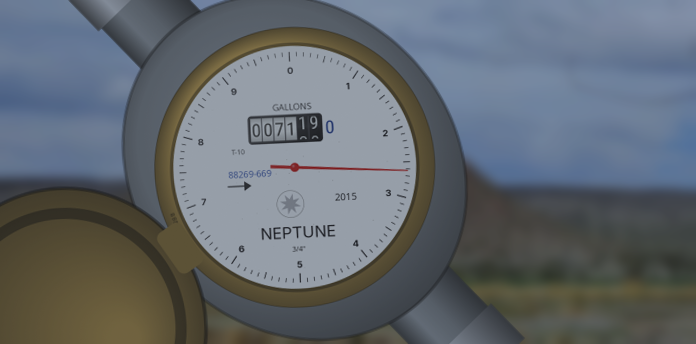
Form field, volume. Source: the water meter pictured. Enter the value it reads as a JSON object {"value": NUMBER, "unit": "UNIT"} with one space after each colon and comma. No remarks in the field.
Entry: {"value": 71192.6, "unit": "gal"}
